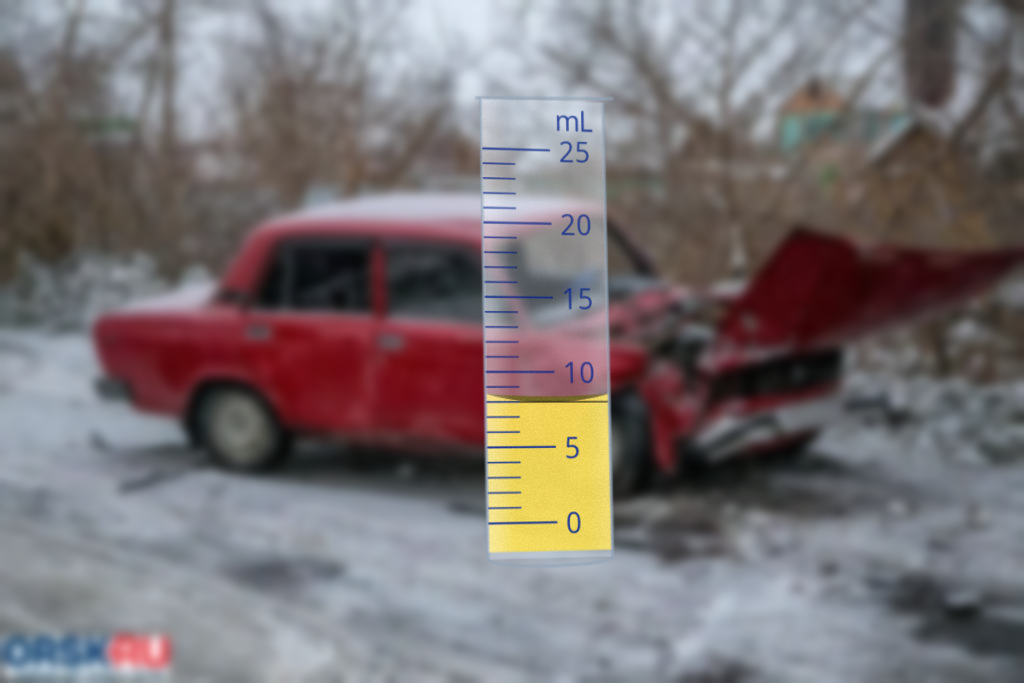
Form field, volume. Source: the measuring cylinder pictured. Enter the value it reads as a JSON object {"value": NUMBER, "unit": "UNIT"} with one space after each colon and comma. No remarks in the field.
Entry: {"value": 8, "unit": "mL"}
